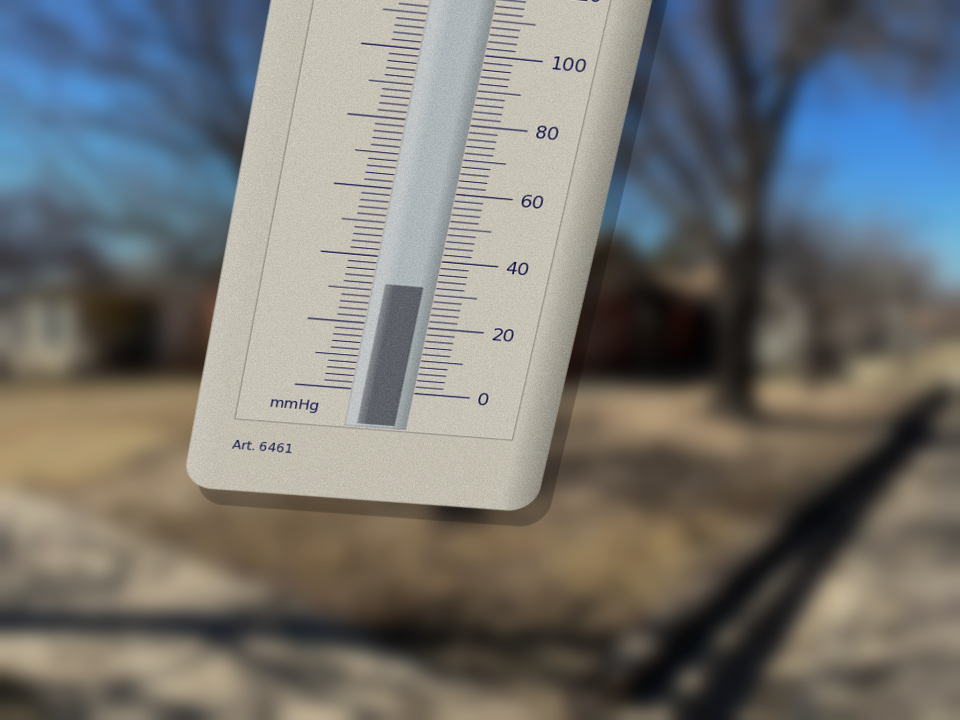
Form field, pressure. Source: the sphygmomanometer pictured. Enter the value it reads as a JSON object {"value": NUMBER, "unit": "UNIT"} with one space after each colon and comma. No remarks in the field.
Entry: {"value": 32, "unit": "mmHg"}
